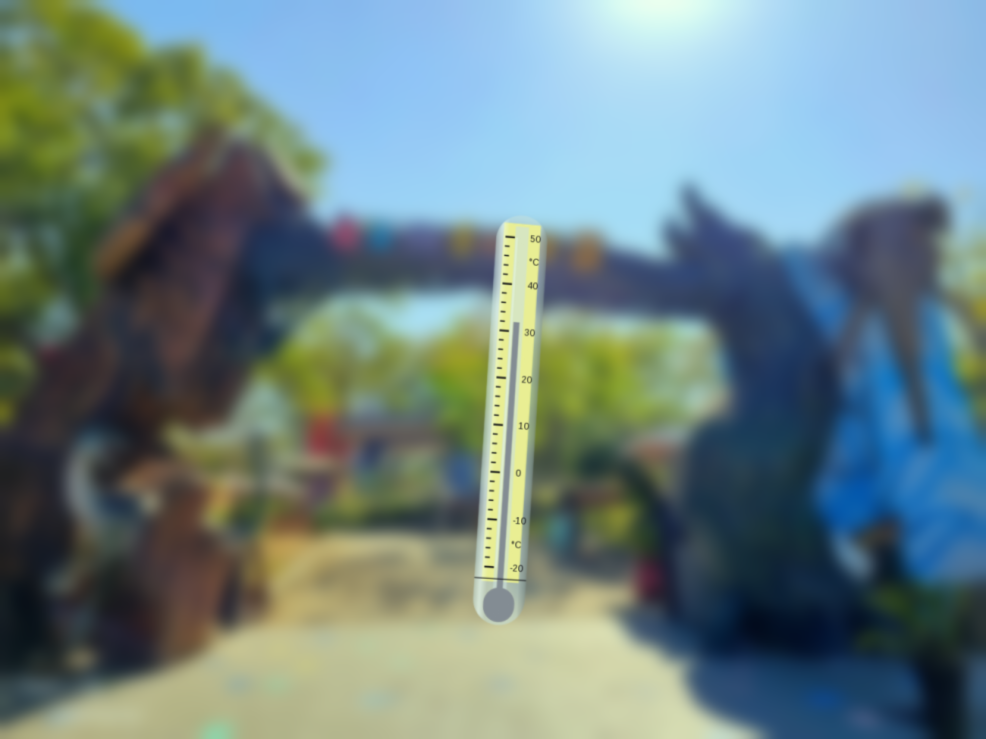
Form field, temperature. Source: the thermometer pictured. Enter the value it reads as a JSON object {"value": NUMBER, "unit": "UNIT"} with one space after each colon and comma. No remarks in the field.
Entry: {"value": 32, "unit": "°C"}
